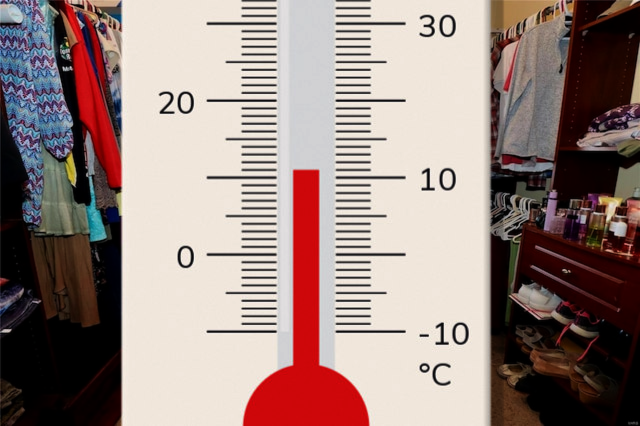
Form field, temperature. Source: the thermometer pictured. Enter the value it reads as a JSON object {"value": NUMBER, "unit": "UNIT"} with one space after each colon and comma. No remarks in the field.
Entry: {"value": 11, "unit": "°C"}
